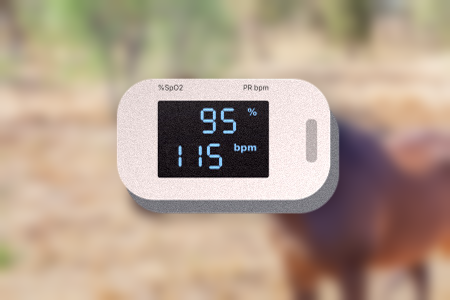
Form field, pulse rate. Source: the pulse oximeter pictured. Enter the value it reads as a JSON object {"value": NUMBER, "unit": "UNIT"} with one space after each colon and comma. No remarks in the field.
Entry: {"value": 115, "unit": "bpm"}
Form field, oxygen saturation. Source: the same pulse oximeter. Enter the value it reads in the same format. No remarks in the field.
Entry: {"value": 95, "unit": "%"}
